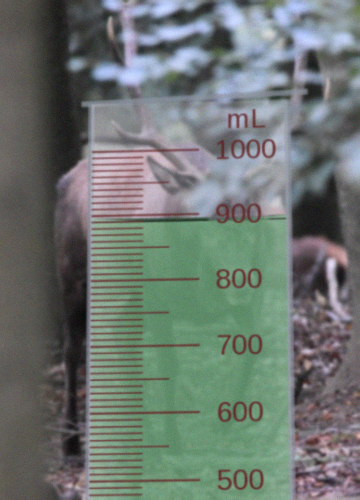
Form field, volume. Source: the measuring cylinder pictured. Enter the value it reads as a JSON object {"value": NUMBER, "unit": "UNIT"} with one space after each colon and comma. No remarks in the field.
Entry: {"value": 890, "unit": "mL"}
